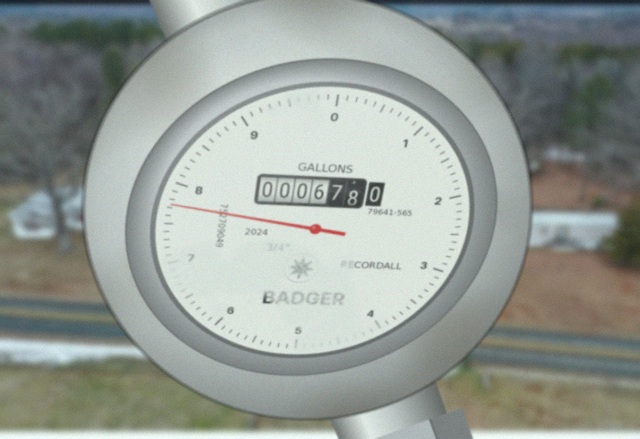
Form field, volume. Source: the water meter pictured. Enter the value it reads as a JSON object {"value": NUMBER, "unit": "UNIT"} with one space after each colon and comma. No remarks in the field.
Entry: {"value": 6777.7, "unit": "gal"}
